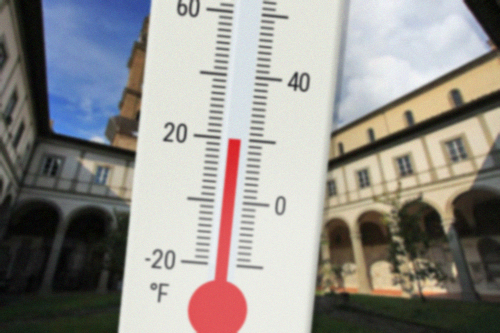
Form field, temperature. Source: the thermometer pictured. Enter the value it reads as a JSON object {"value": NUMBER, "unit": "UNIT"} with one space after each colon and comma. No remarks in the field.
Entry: {"value": 20, "unit": "°F"}
